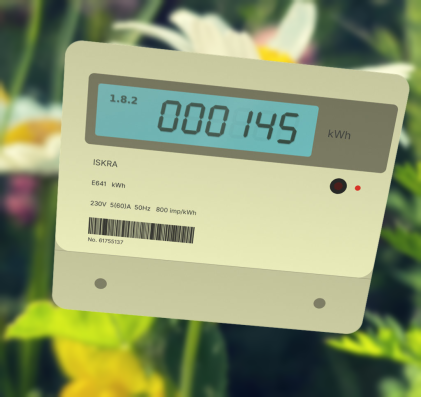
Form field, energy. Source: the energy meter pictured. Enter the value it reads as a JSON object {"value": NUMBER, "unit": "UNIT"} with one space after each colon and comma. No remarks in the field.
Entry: {"value": 145, "unit": "kWh"}
